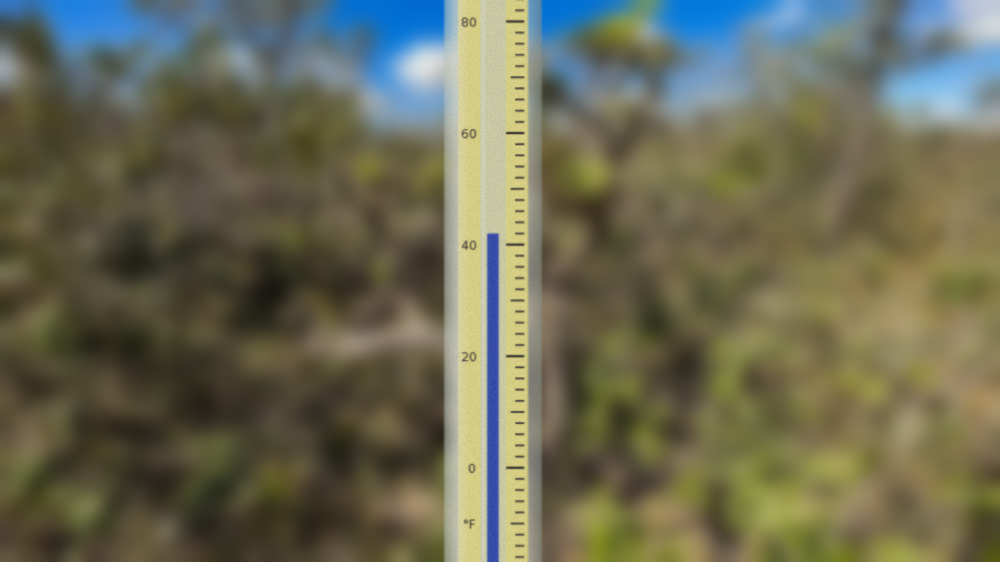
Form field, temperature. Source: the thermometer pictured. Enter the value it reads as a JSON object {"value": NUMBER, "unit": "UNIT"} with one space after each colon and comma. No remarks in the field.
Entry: {"value": 42, "unit": "°F"}
